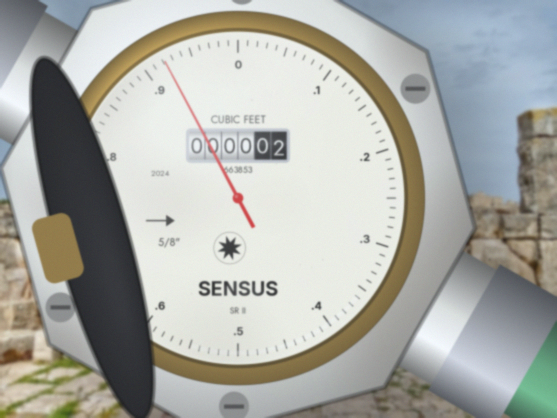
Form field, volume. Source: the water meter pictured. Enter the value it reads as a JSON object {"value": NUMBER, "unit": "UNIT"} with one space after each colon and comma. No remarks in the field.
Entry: {"value": 1.92, "unit": "ft³"}
